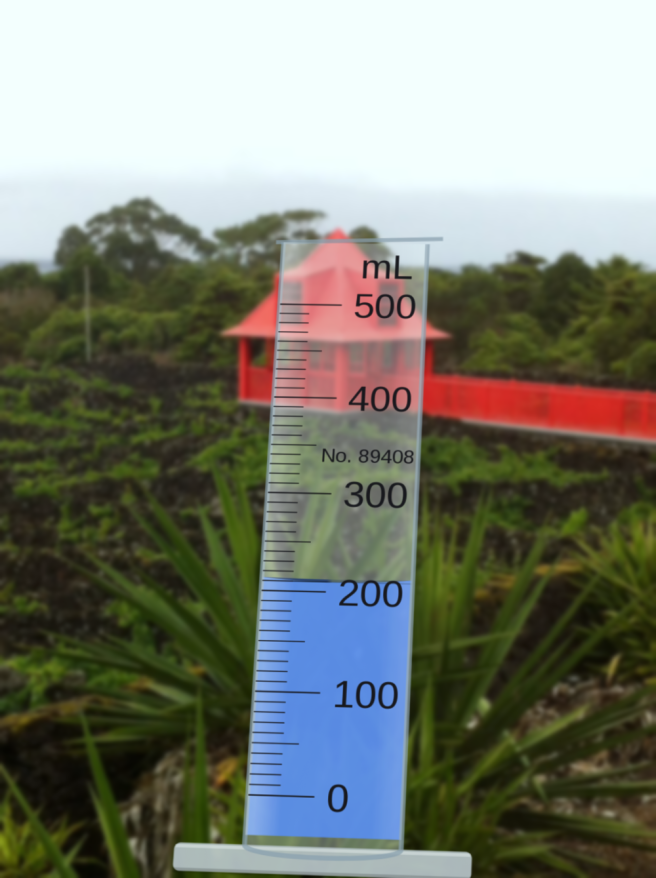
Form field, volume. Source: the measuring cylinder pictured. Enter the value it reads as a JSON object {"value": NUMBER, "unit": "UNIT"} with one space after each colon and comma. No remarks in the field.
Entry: {"value": 210, "unit": "mL"}
